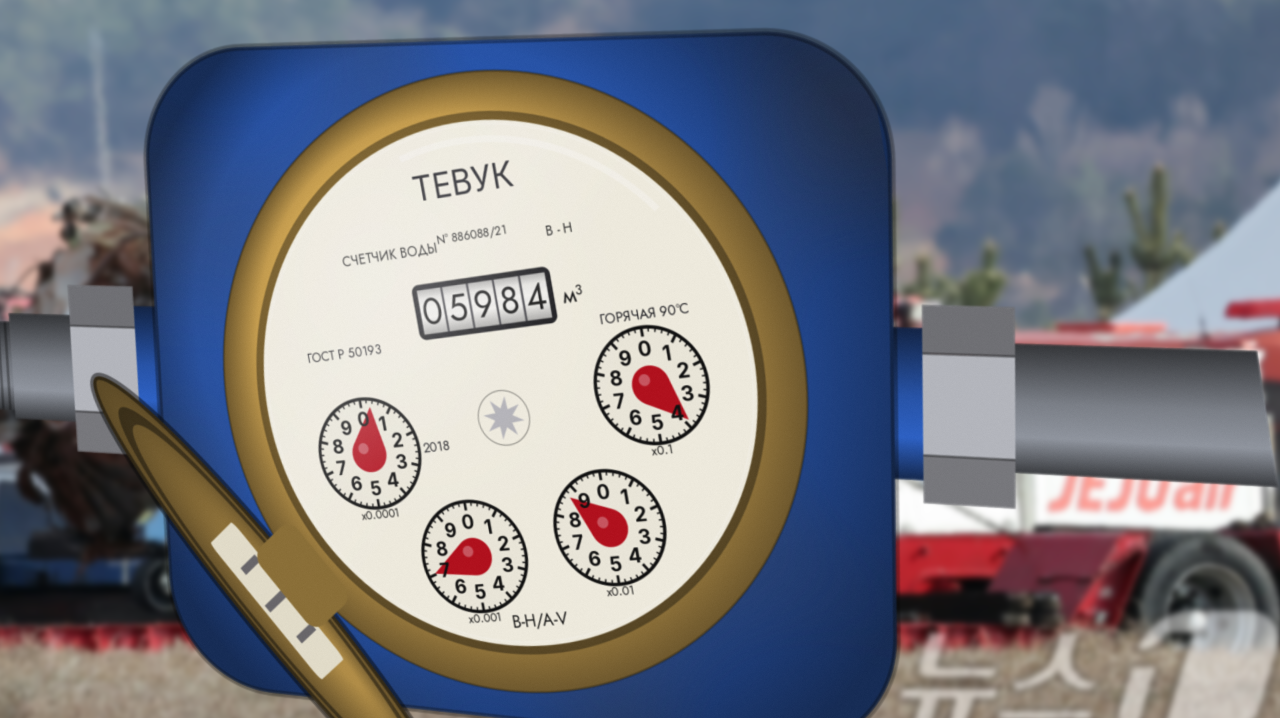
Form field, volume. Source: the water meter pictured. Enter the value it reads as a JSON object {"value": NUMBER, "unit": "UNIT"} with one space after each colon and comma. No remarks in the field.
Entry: {"value": 5984.3870, "unit": "m³"}
